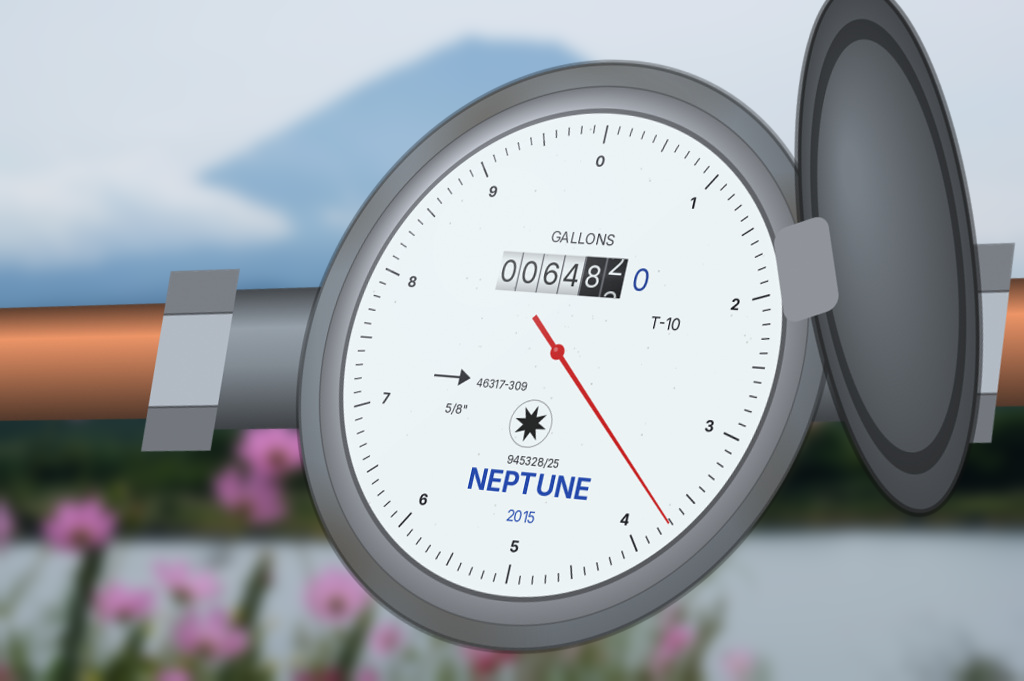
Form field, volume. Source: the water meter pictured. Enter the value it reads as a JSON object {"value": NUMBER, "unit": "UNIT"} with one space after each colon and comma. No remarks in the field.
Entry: {"value": 64823.7, "unit": "gal"}
